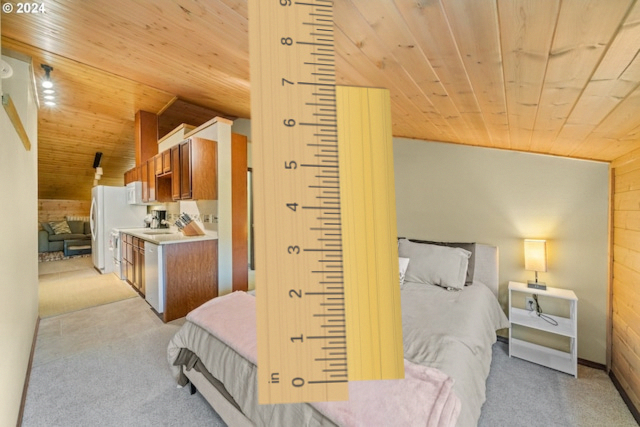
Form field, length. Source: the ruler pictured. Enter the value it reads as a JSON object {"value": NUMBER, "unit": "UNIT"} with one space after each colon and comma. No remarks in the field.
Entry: {"value": 7, "unit": "in"}
